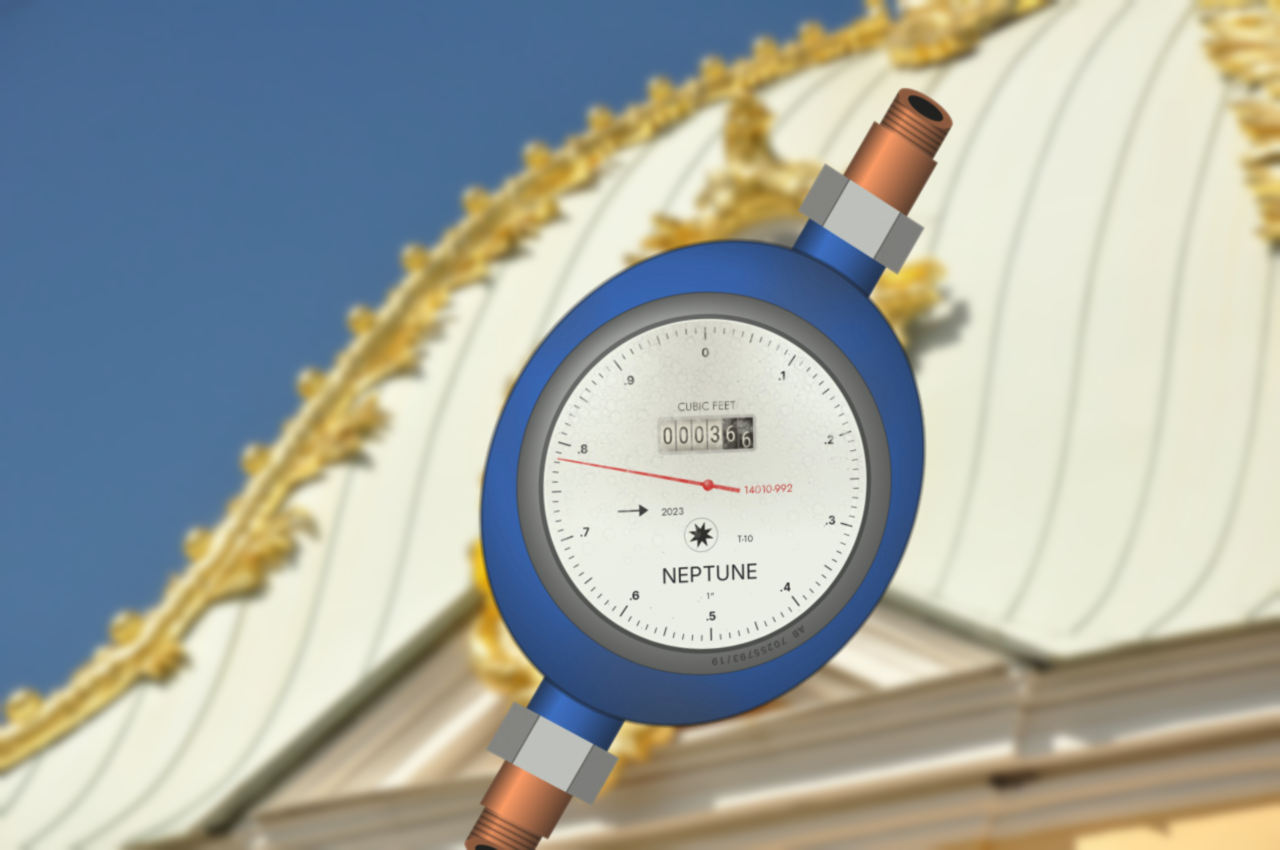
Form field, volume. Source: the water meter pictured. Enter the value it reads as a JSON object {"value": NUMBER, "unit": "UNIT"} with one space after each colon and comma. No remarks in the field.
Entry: {"value": 365.78, "unit": "ft³"}
